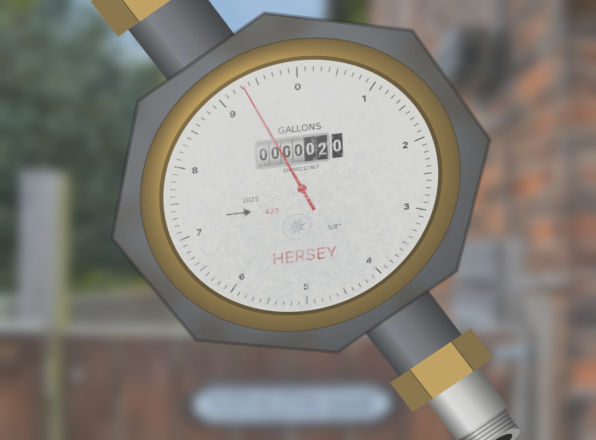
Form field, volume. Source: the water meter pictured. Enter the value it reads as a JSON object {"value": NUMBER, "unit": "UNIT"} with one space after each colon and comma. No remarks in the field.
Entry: {"value": 19.3, "unit": "gal"}
